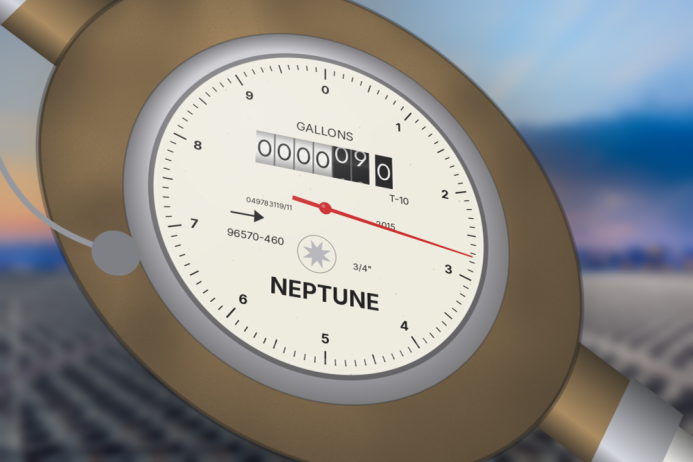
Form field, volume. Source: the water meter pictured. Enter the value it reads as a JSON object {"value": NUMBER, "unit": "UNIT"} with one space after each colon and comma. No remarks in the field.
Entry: {"value": 92.7, "unit": "gal"}
